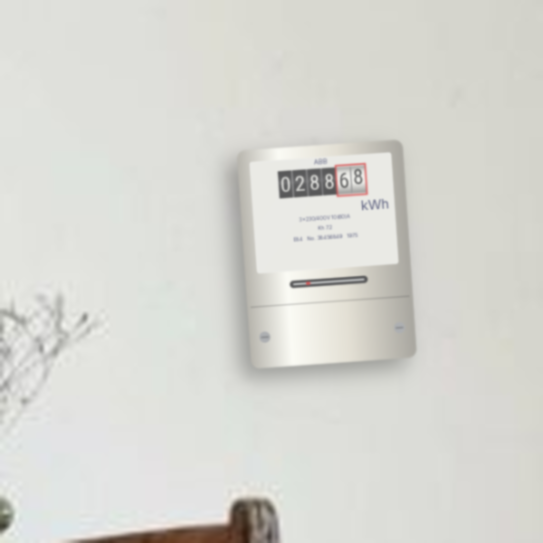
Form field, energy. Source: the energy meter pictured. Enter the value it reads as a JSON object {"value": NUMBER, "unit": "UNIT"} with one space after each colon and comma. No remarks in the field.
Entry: {"value": 288.68, "unit": "kWh"}
